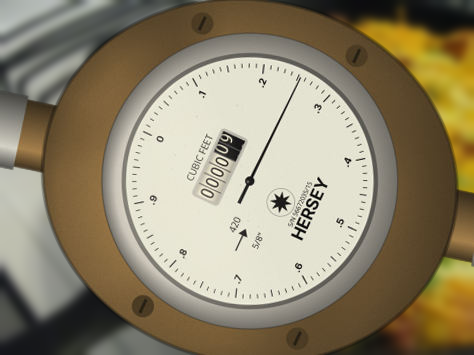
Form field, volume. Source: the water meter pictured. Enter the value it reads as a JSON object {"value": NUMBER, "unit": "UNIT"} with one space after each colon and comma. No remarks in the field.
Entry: {"value": 9.25, "unit": "ft³"}
